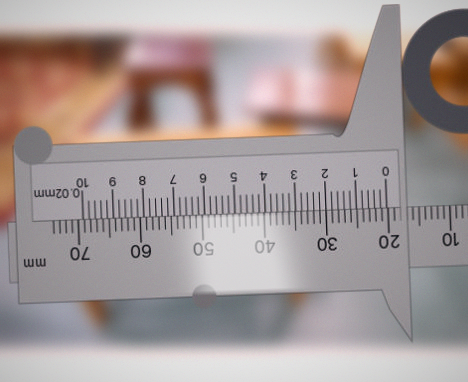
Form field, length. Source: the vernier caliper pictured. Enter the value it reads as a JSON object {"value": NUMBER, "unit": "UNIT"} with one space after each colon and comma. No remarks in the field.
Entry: {"value": 20.2, "unit": "mm"}
